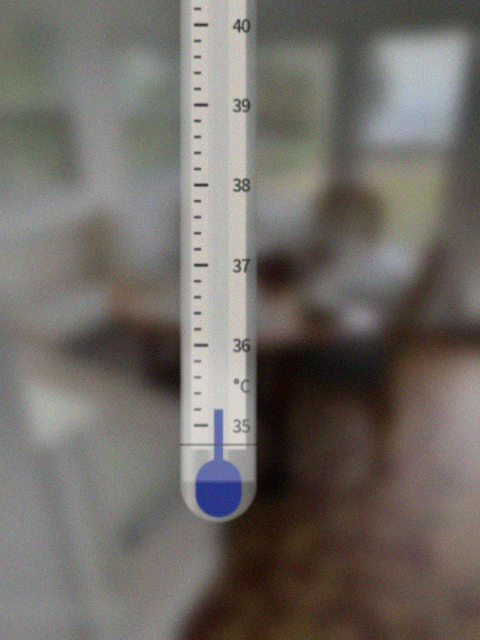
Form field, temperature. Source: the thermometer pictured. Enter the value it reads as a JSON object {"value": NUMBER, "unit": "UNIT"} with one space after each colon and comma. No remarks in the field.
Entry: {"value": 35.2, "unit": "°C"}
